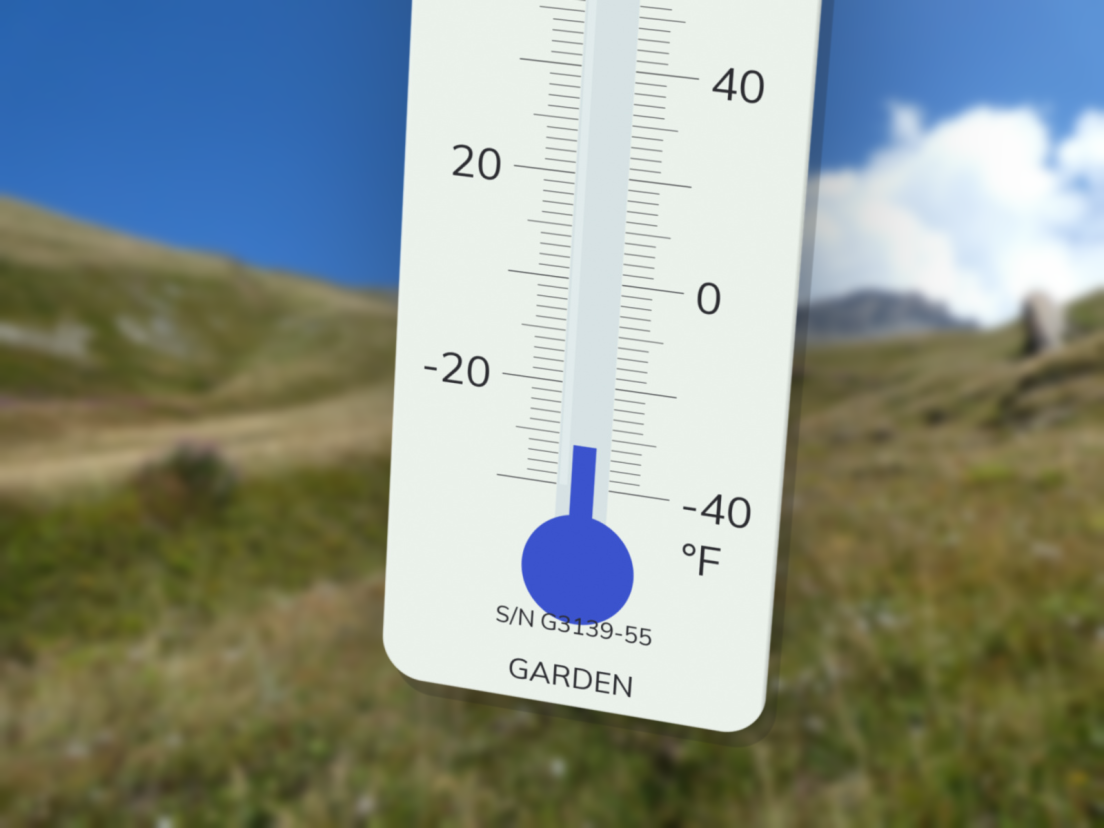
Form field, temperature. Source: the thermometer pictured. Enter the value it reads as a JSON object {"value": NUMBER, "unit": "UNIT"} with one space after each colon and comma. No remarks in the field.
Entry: {"value": -32, "unit": "°F"}
